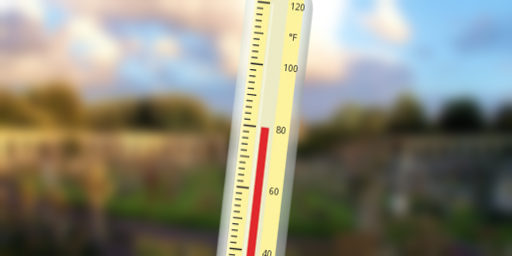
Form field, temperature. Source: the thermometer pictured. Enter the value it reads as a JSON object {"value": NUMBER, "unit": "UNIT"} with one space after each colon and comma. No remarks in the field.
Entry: {"value": 80, "unit": "°F"}
